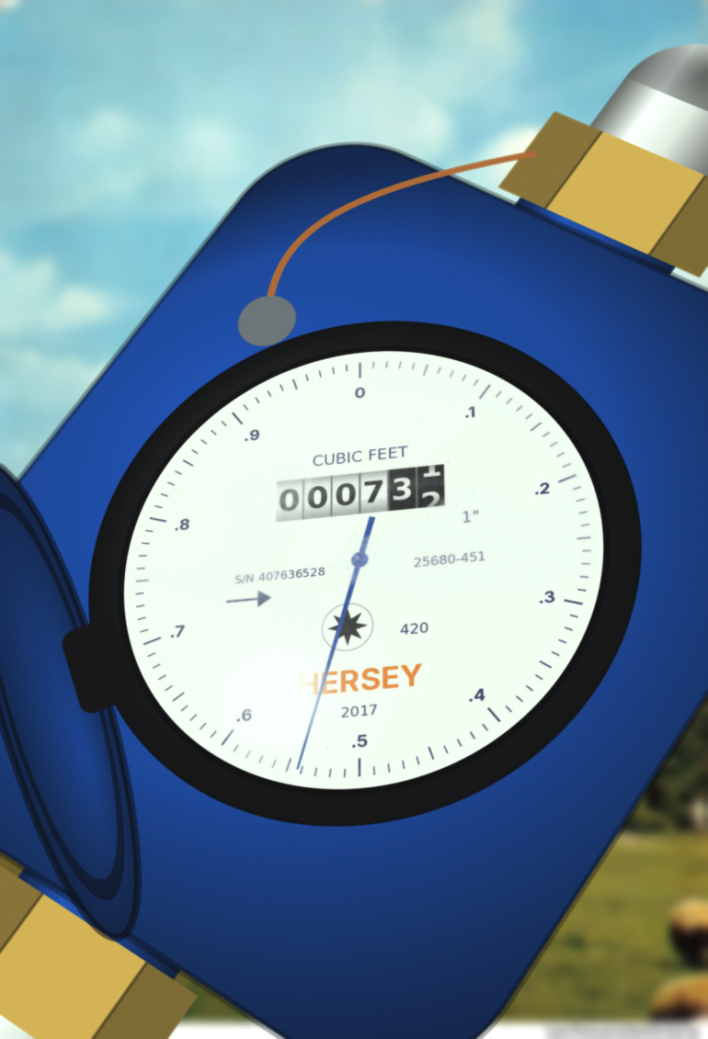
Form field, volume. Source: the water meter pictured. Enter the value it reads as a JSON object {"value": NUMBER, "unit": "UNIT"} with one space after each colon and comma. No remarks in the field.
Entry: {"value": 731.54, "unit": "ft³"}
